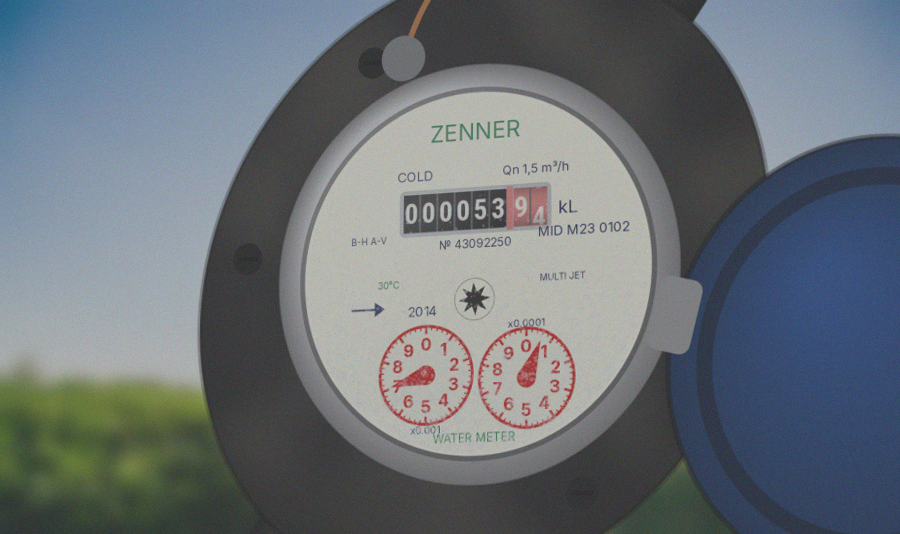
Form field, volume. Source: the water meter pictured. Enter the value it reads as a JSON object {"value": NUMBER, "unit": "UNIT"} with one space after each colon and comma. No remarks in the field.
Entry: {"value": 53.9370, "unit": "kL"}
